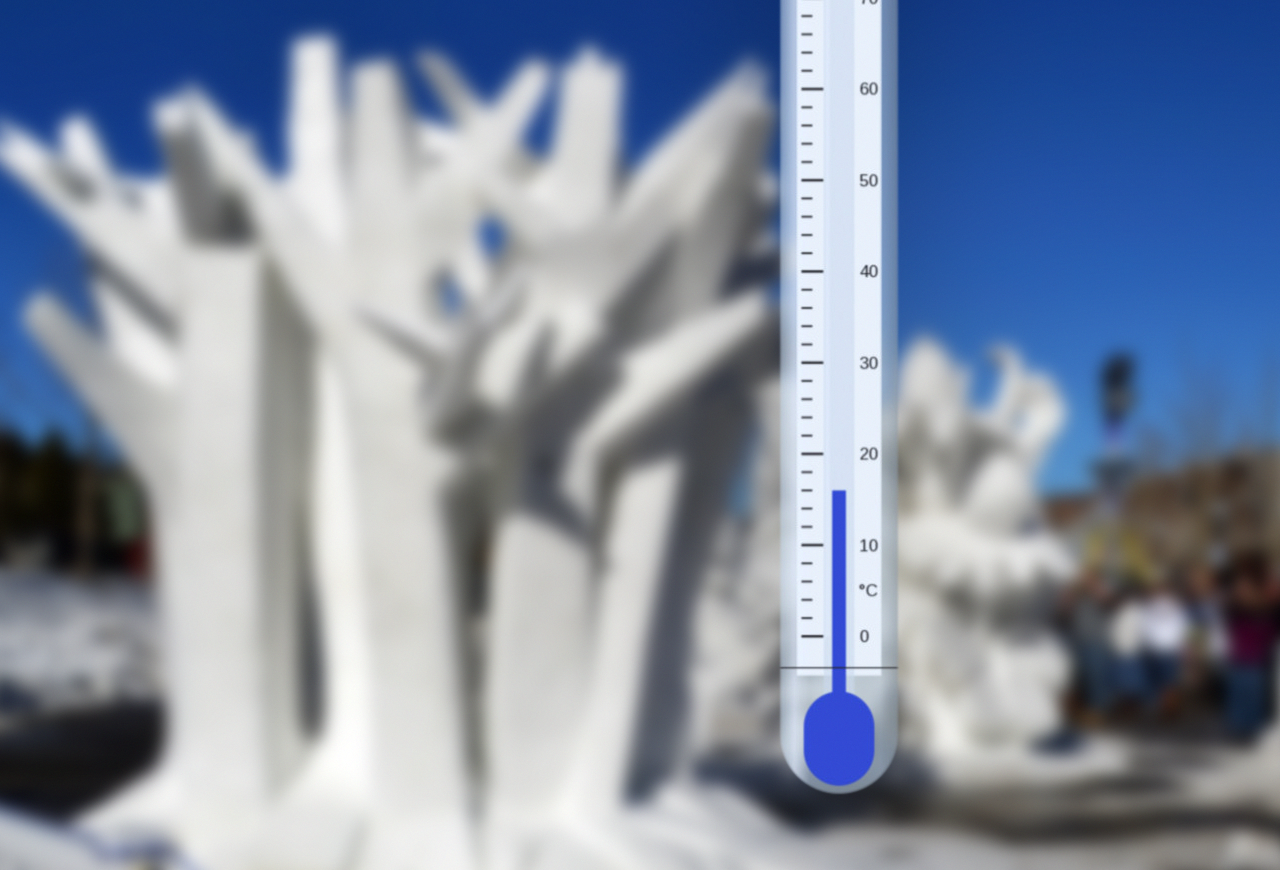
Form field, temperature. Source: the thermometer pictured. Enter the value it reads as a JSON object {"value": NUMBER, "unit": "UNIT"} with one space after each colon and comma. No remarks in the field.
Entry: {"value": 16, "unit": "°C"}
